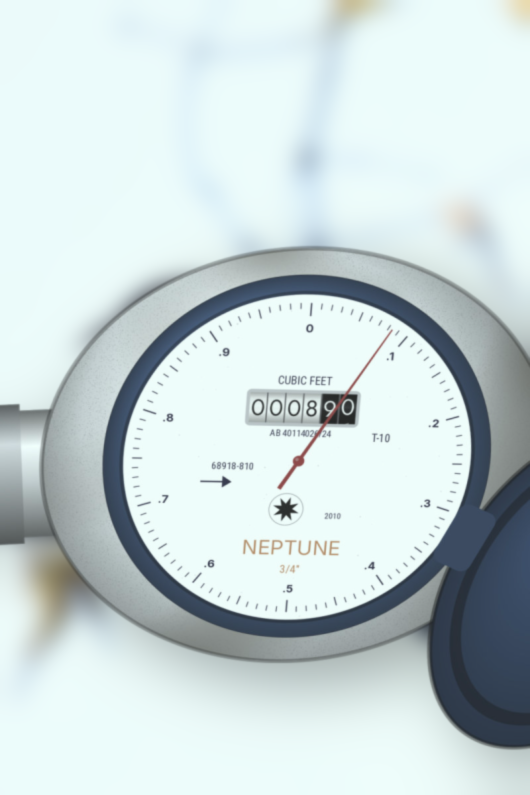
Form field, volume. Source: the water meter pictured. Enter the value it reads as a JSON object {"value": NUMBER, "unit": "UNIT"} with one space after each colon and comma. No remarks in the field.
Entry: {"value": 890.08, "unit": "ft³"}
